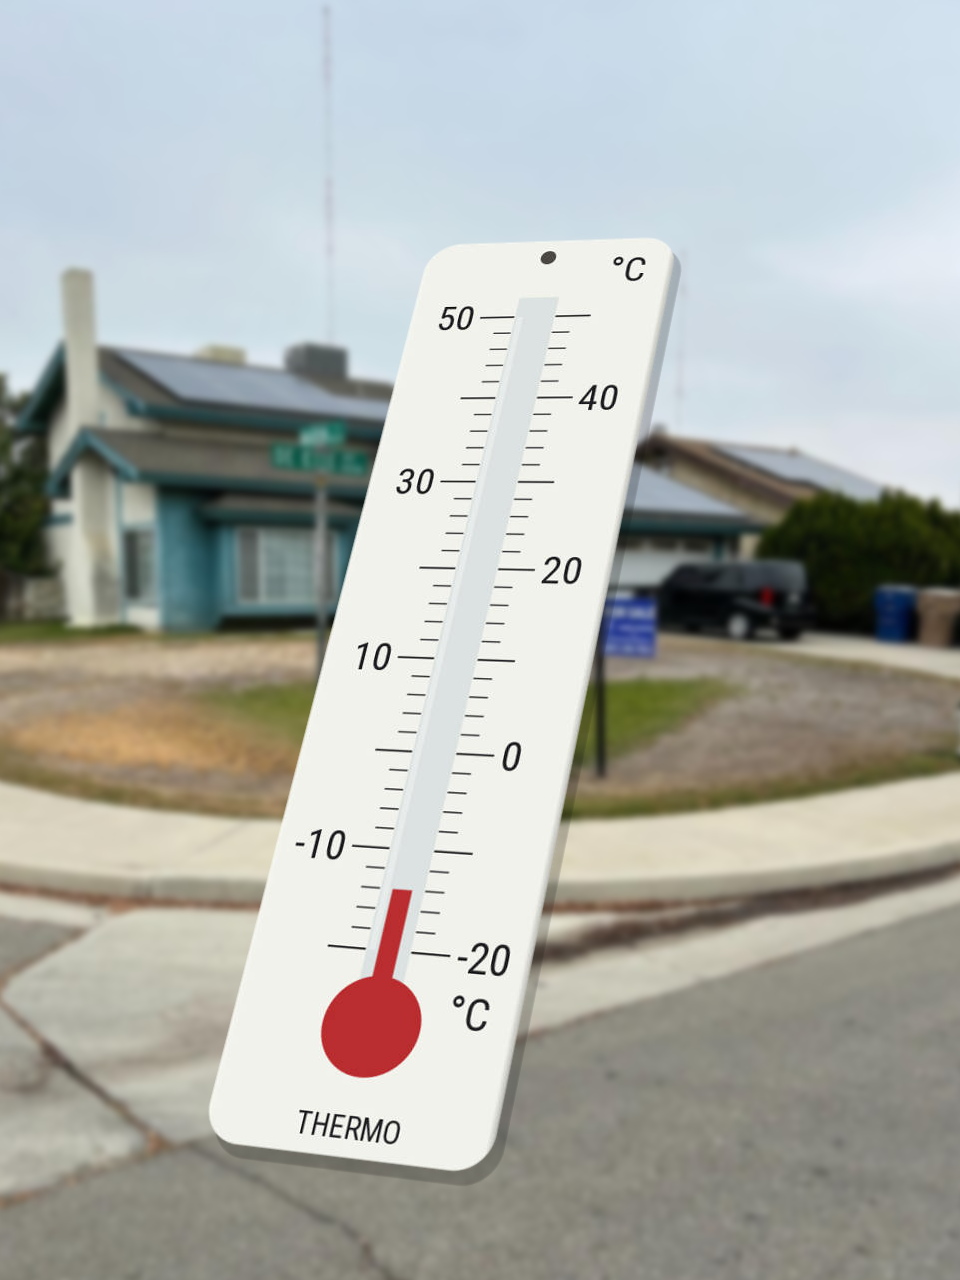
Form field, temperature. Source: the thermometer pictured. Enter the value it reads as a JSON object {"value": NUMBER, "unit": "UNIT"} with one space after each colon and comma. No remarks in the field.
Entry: {"value": -14, "unit": "°C"}
